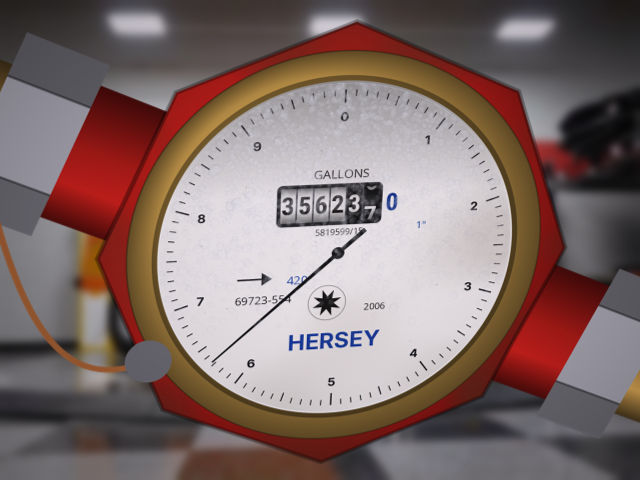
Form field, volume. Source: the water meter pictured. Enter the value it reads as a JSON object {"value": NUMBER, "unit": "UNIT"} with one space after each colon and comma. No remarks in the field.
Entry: {"value": 3562366.3, "unit": "gal"}
